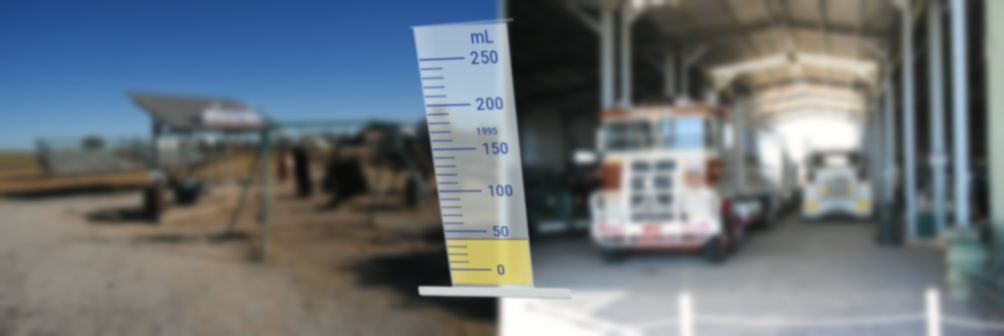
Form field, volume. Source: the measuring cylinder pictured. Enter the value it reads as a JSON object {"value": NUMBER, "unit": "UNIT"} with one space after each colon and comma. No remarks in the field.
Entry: {"value": 40, "unit": "mL"}
